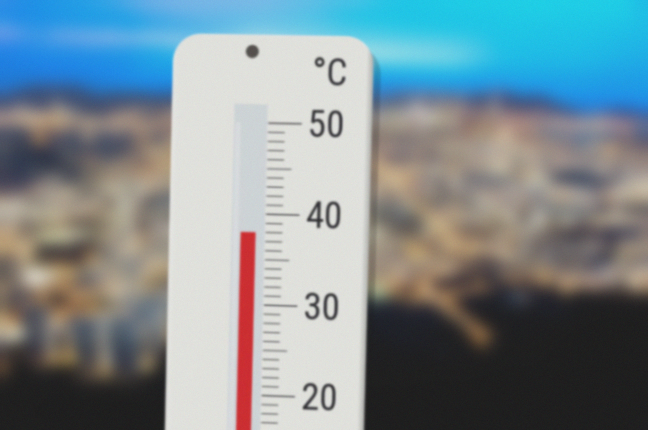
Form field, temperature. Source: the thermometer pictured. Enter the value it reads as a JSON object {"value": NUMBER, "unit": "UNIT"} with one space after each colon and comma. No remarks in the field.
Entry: {"value": 38, "unit": "°C"}
